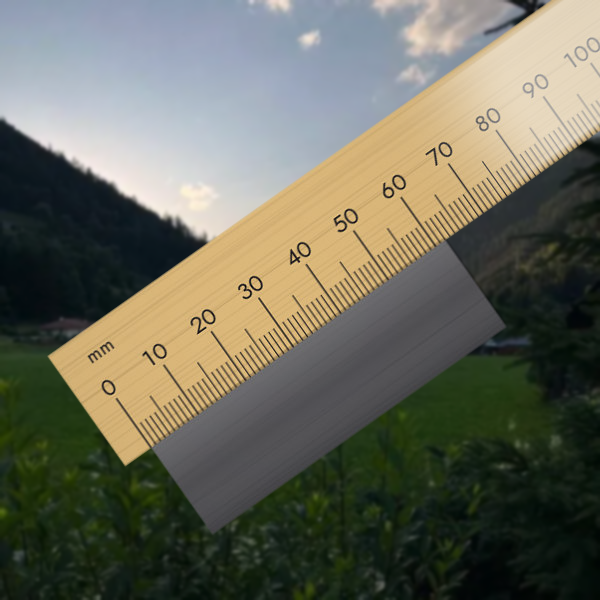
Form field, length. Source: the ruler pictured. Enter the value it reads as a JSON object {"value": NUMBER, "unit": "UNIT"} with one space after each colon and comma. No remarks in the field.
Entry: {"value": 62, "unit": "mm"}
